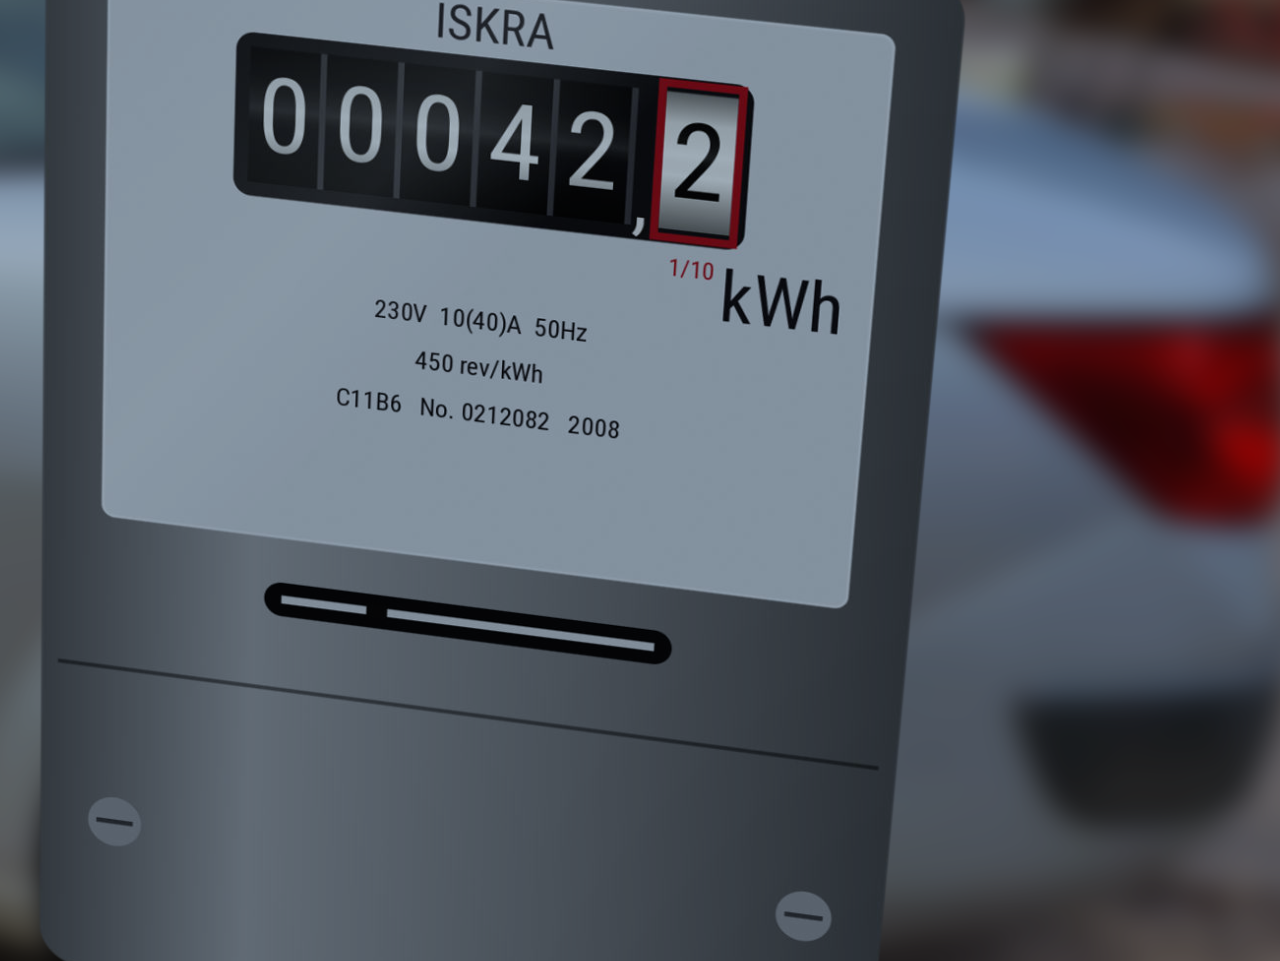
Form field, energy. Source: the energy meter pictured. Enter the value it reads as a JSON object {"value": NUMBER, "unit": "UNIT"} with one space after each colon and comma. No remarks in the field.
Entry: {"value": 42.2, "unit": "kWh"}
